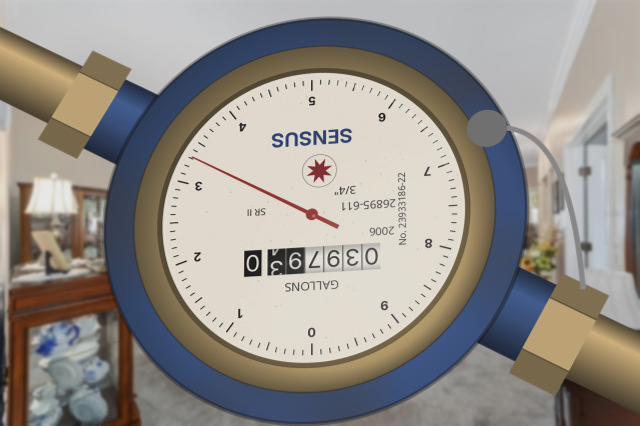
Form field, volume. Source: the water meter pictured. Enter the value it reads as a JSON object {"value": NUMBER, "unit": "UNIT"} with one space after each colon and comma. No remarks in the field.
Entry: {"value": 397933.3, "unit": "gal"}
